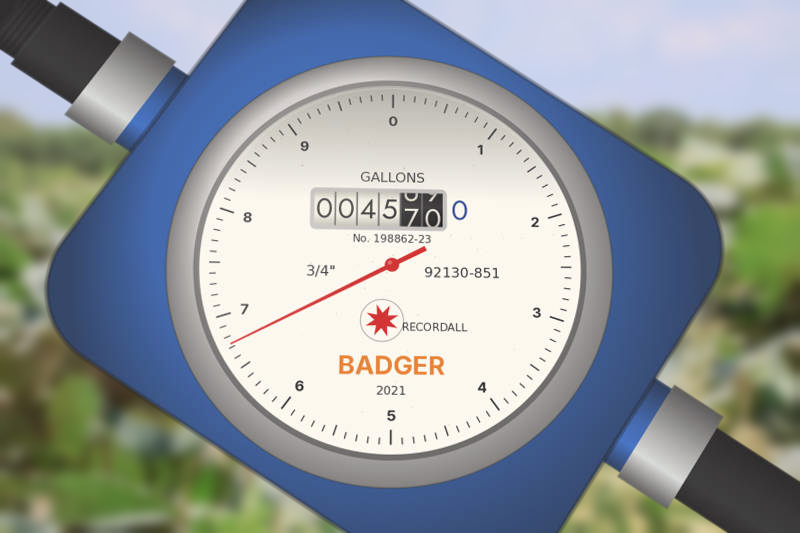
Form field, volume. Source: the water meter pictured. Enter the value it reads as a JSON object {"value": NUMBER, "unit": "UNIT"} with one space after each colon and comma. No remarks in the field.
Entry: {"value": 45696.7, "unit": "gal"}
